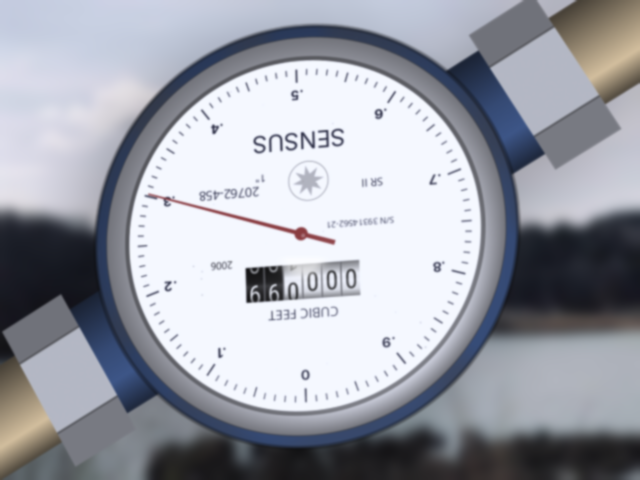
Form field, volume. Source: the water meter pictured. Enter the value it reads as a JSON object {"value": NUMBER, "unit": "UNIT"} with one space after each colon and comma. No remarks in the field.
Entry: {"value": 99.30, "unit": "ft³"}
